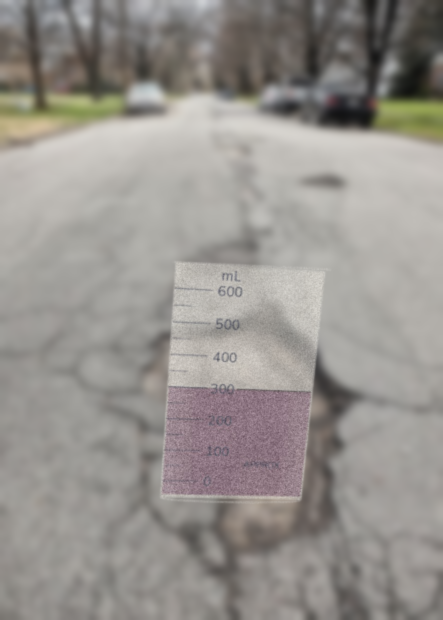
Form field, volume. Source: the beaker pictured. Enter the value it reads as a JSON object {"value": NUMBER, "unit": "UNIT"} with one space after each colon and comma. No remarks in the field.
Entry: {"value": 300, "unit": "mL"}
